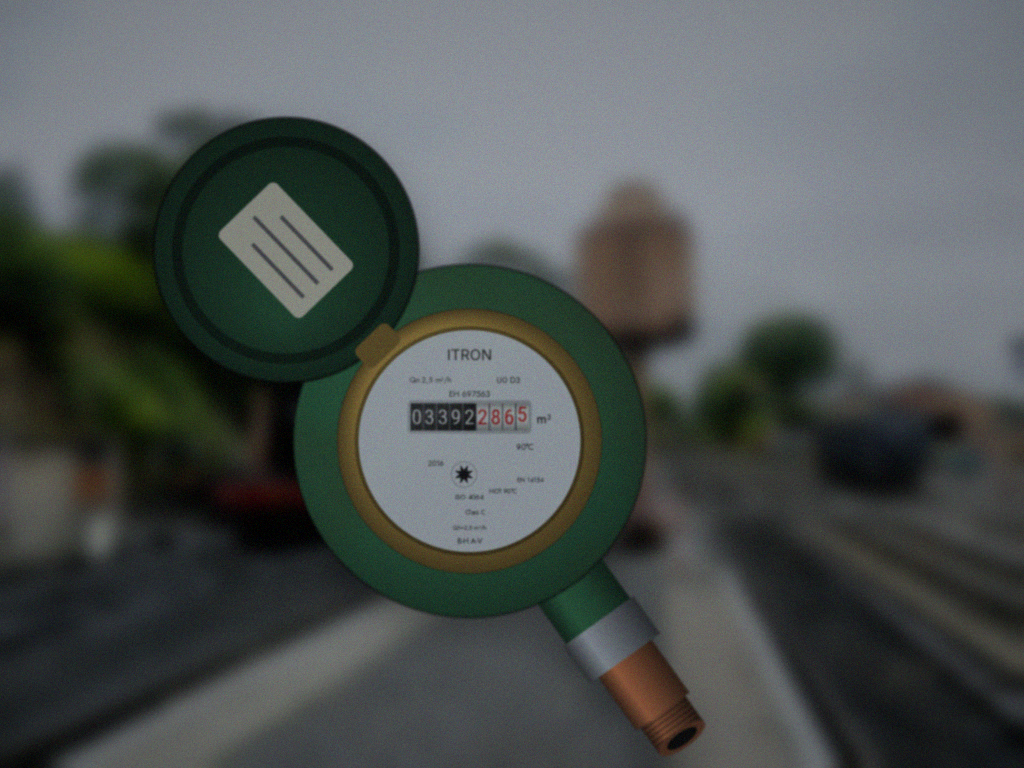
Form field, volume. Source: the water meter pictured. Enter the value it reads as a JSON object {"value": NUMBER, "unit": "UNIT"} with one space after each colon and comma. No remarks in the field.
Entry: {"value": 3392.2865, "unit": "m³"}
